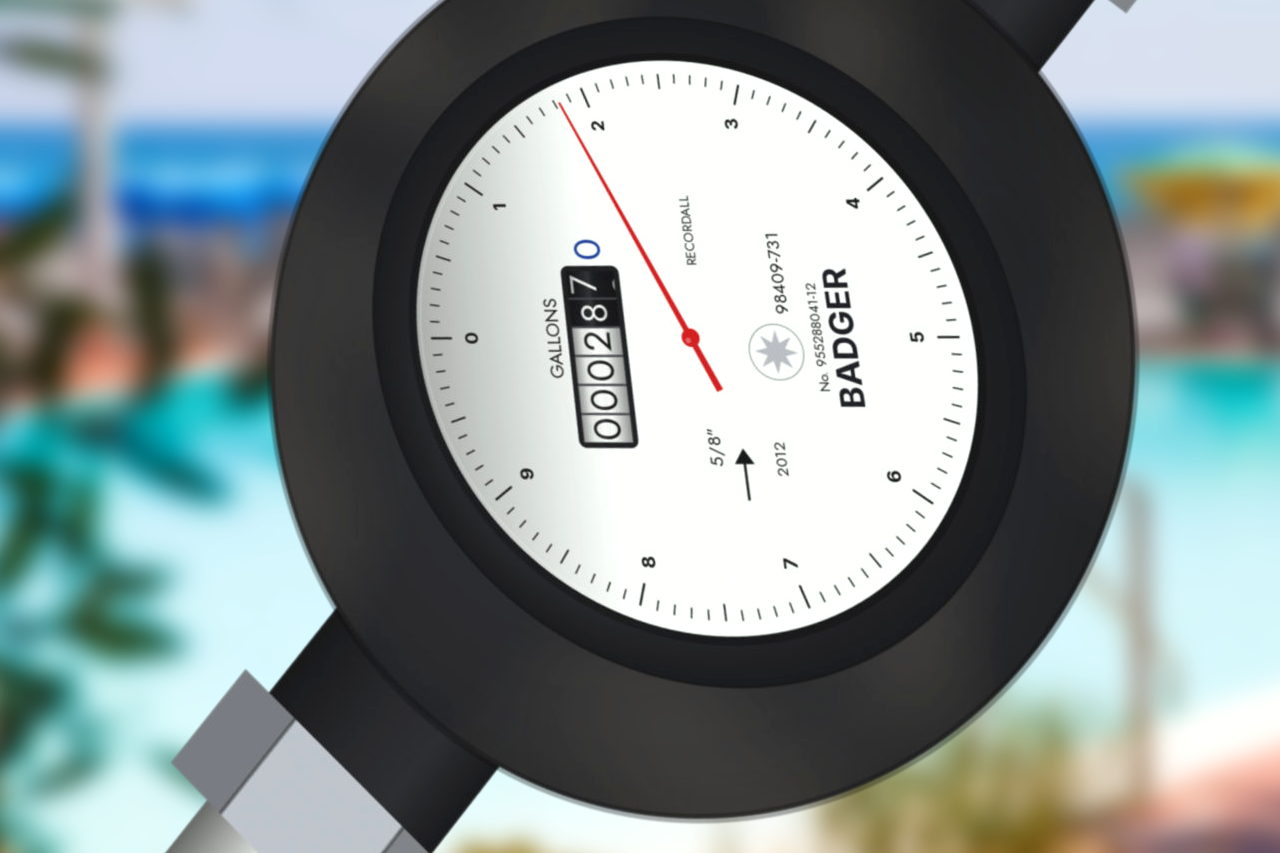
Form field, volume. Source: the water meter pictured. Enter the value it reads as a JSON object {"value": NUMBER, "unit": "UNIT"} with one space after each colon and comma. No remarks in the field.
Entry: {"value": 2871.8, "unit": "gal"}
